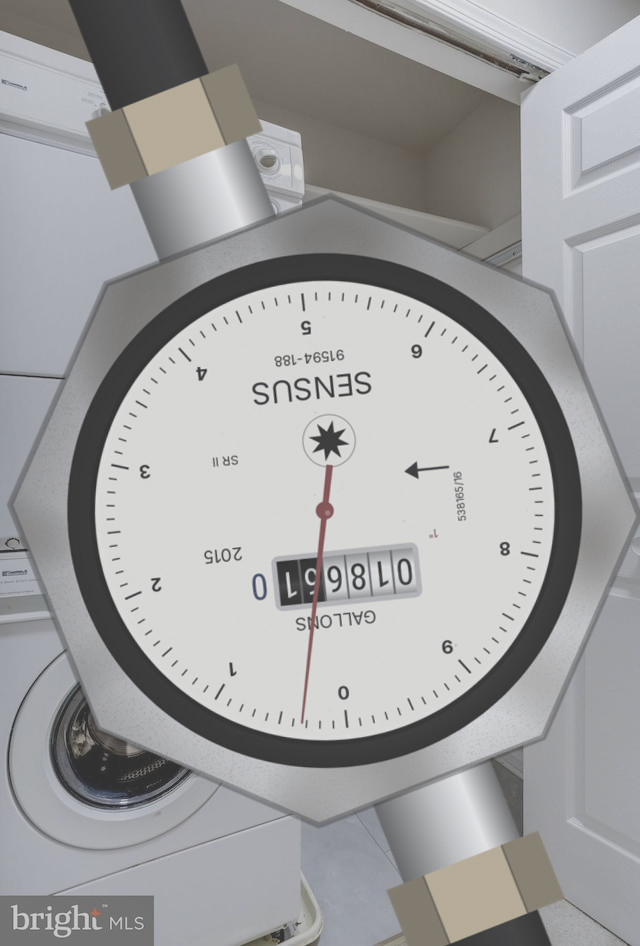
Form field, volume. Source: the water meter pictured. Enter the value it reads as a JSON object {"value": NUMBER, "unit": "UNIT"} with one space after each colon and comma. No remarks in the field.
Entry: {"value": 186610.3, "unit": "gal"}
